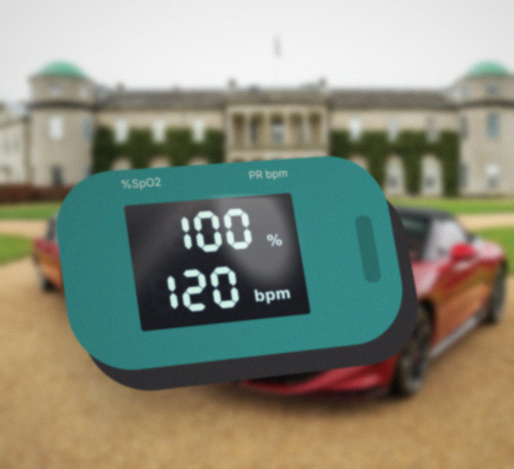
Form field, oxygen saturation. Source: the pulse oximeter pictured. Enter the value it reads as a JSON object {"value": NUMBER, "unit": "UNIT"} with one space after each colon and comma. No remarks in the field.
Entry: {"value": 100, "unit": "%"}
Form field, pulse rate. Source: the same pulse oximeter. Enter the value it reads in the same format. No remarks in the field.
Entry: {"value": 120, "unit": "bpm"}
